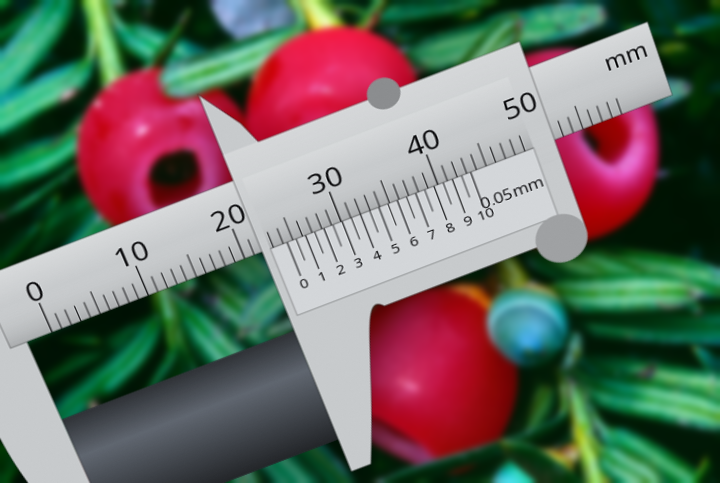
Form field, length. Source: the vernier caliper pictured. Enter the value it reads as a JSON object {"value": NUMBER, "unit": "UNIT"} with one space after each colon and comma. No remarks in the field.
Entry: {"value": 24.4, "unit": "mm"}
